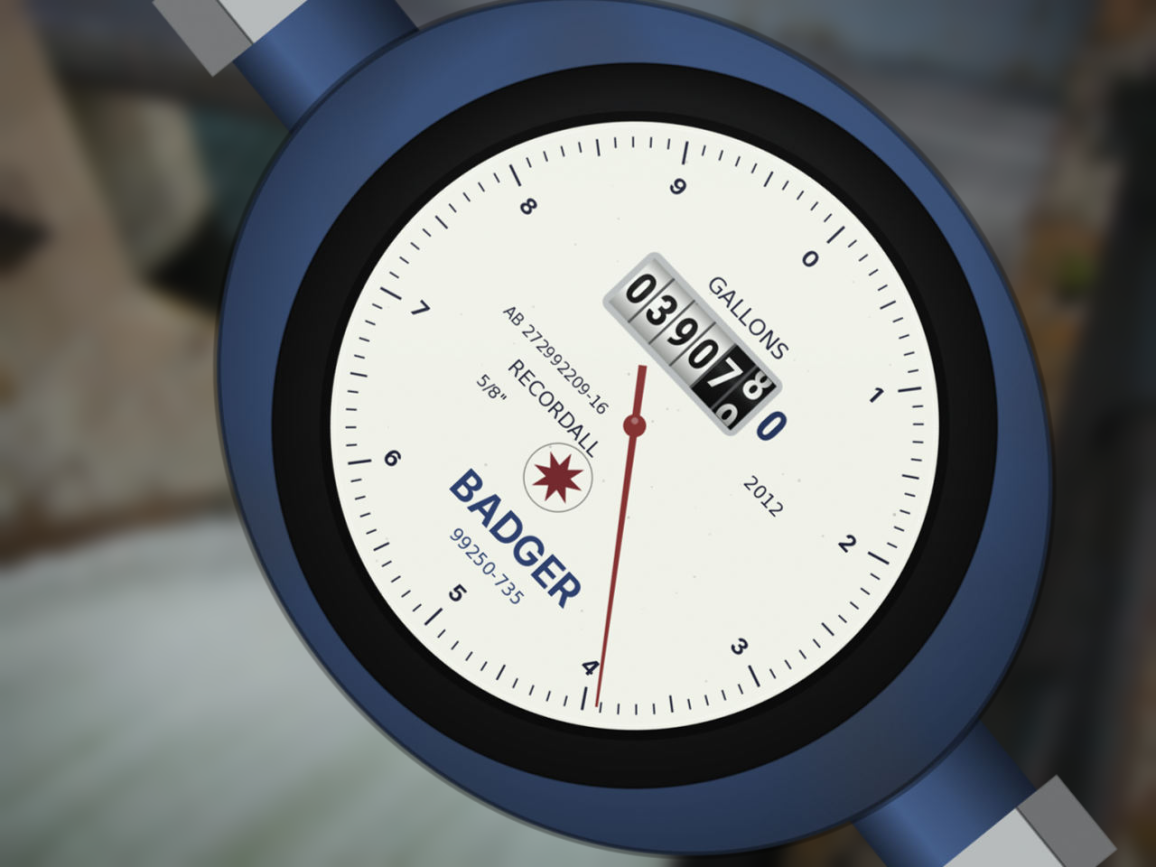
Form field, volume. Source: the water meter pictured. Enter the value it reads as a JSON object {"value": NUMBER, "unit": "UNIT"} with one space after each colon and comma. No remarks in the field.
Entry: {"value": 390783.9, "unit": "gal"}
